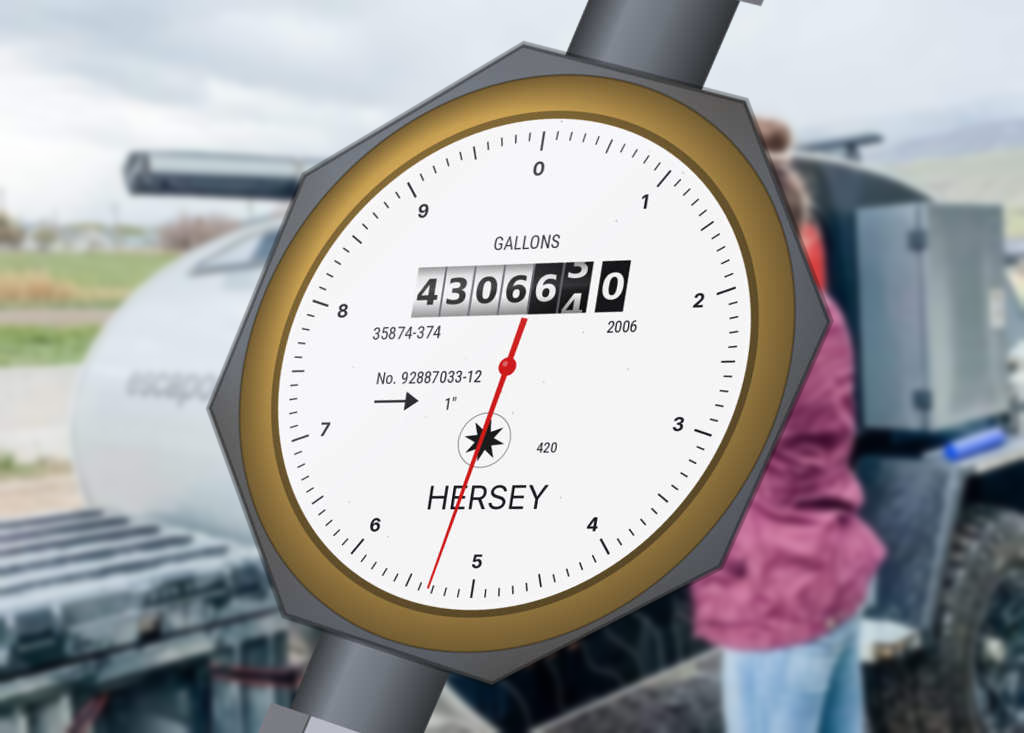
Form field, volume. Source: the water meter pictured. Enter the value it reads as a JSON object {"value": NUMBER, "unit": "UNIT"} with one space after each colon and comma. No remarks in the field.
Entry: {"value": 4306635.3, "unit": "gal"}
